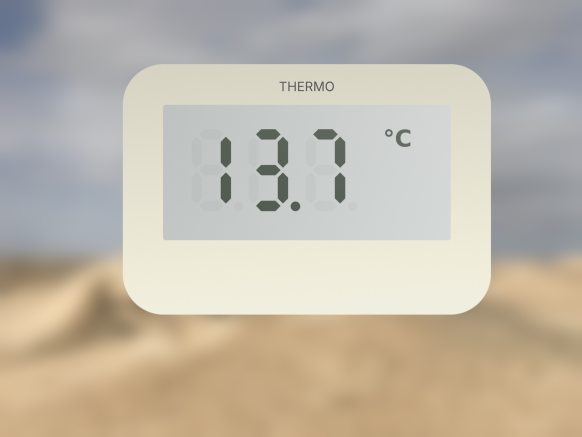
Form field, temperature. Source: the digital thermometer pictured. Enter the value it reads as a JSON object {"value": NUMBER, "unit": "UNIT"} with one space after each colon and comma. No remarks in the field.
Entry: {"value": 13.7, "unit": "°C"}
